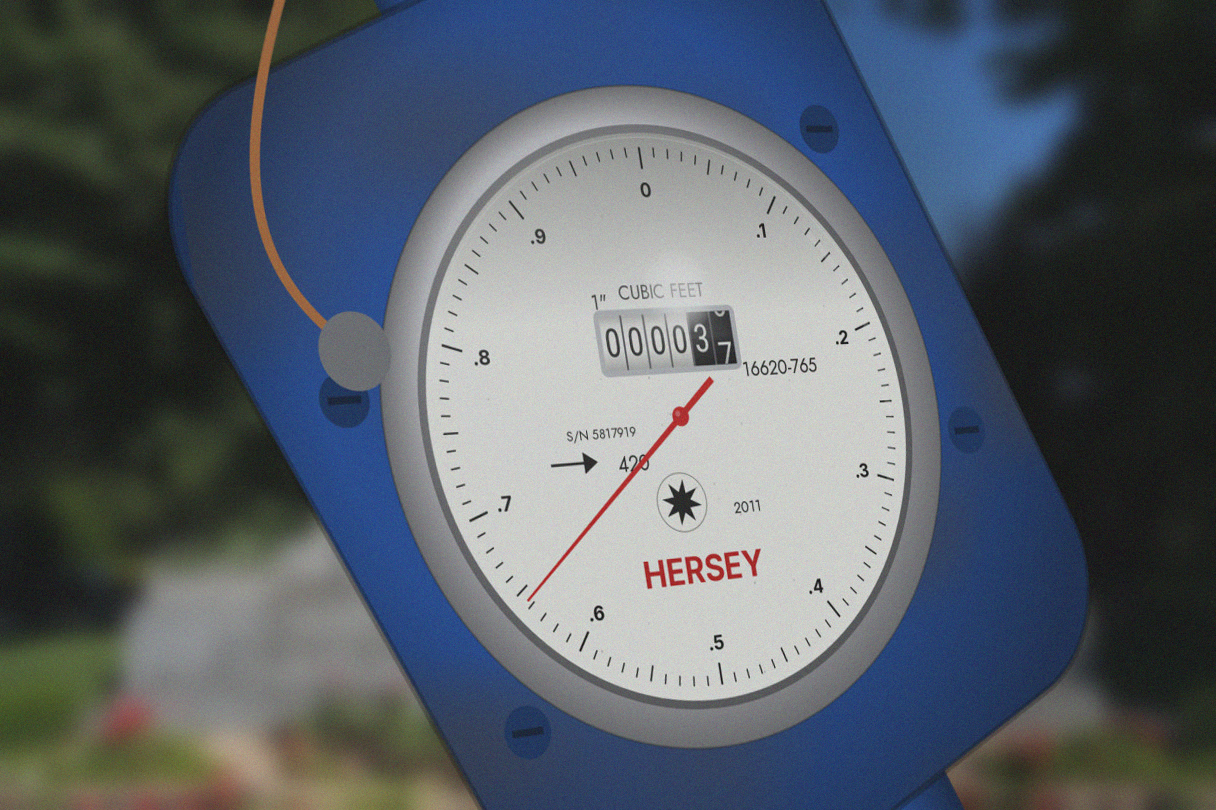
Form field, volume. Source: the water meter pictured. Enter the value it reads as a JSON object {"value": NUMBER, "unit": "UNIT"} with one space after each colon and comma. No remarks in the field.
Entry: {"value": 36.64, "unit": "ft³"}
